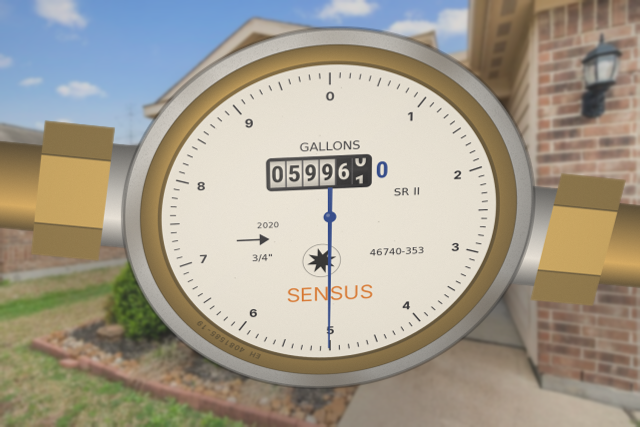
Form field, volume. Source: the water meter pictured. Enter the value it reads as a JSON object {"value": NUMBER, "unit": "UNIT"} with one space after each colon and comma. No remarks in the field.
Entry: {"value": 599605.0, "unit": "gal"}
